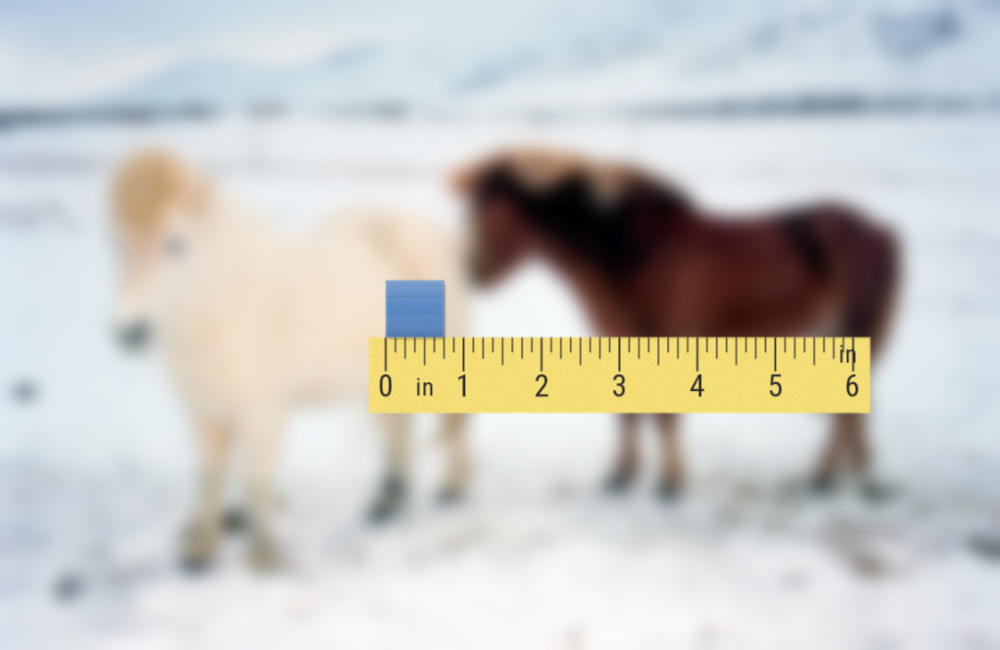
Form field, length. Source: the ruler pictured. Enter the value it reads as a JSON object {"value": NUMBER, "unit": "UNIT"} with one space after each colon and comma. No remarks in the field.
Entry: {"value": 0.75, "unit": "in"}
